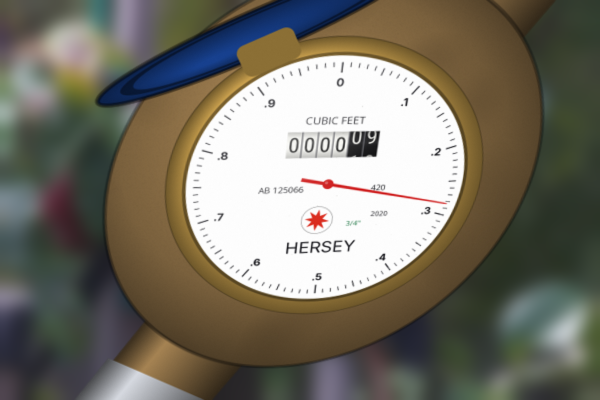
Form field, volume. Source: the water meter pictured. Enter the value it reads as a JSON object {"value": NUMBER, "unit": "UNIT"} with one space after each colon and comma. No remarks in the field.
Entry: {"value": 9.28, "unit": "ft³"}
